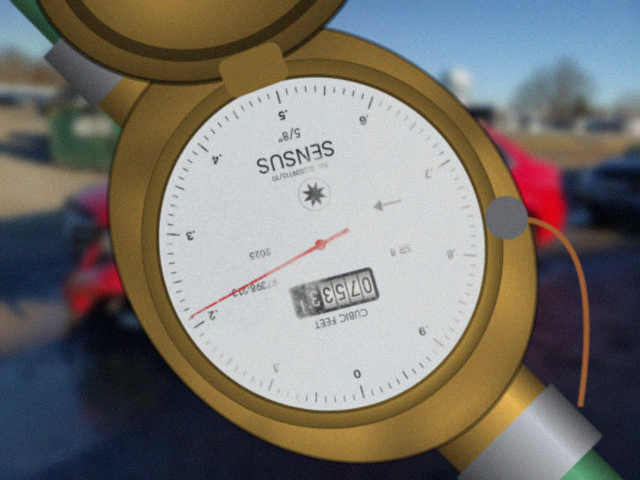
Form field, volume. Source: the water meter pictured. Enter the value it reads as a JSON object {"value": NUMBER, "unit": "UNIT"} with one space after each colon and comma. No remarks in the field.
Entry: {"value": 75331.21, "unit": "ft³"}
